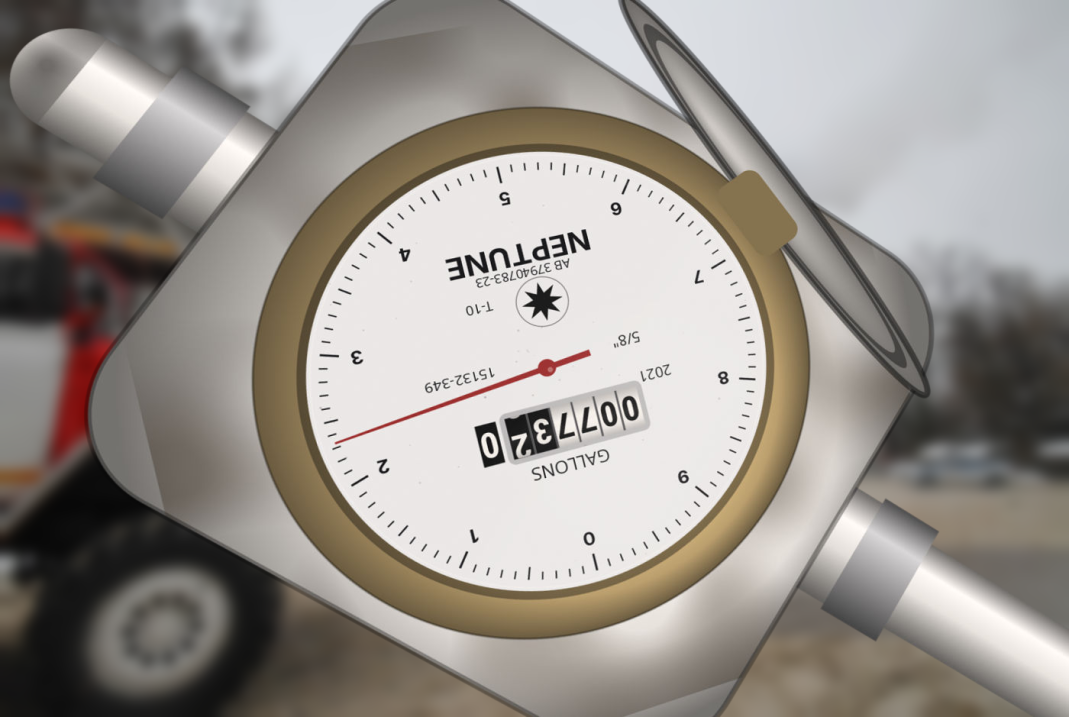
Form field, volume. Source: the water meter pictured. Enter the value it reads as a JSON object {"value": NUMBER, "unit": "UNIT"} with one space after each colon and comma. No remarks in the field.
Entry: {"value": 77322.3, "unit": "gal"}
